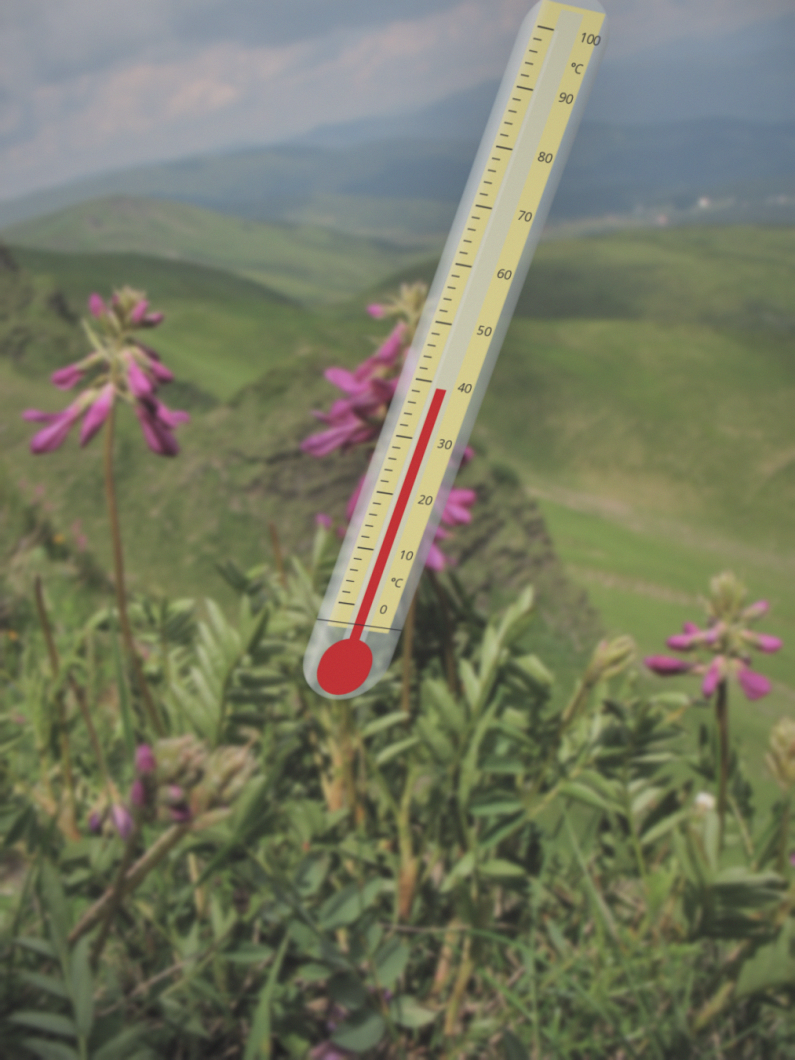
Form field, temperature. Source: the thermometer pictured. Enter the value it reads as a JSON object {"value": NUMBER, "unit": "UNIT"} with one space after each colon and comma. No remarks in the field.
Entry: {"value": 39, "unit": "°C"}
